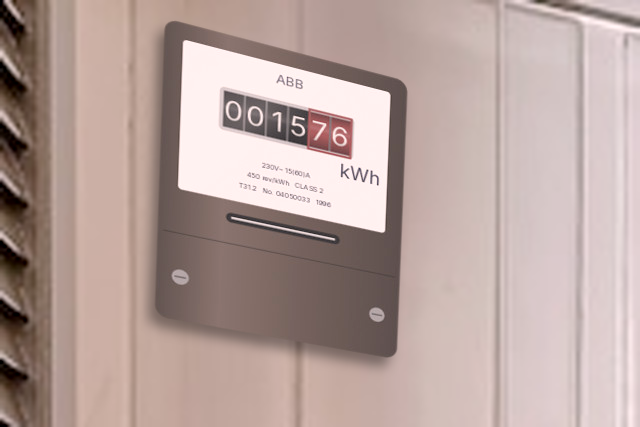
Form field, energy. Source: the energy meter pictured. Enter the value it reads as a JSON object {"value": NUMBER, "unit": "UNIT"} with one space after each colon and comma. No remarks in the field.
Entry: {"value": 15.76, "unit": "kWh"}
